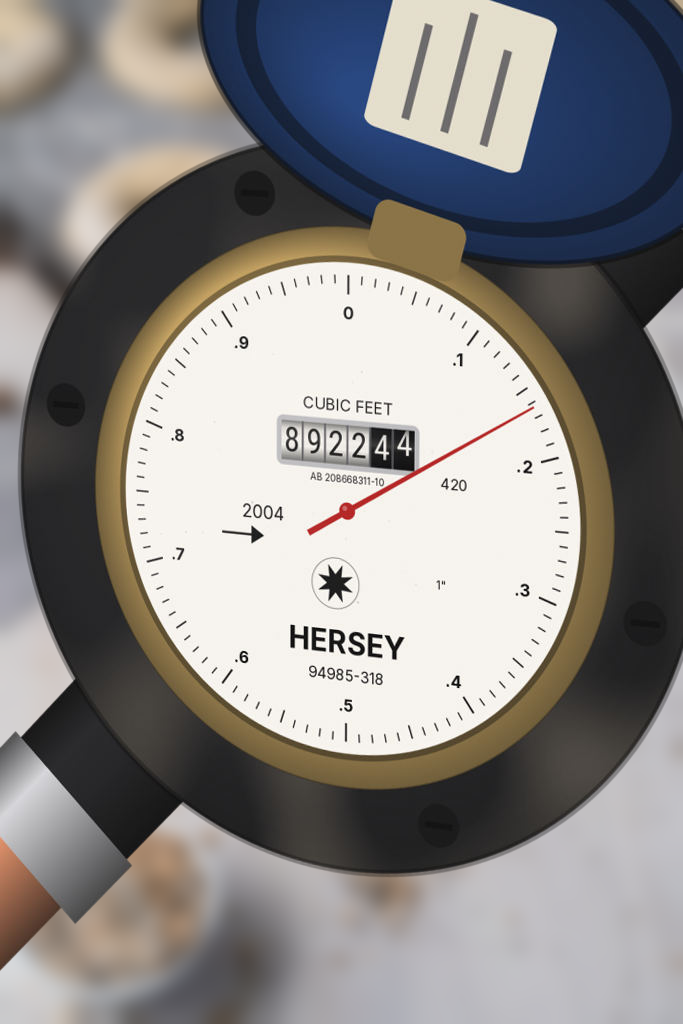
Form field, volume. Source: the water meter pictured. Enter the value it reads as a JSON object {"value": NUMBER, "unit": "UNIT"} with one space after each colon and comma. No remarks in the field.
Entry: {"value": 892244.16, "unit": "ft³"}
